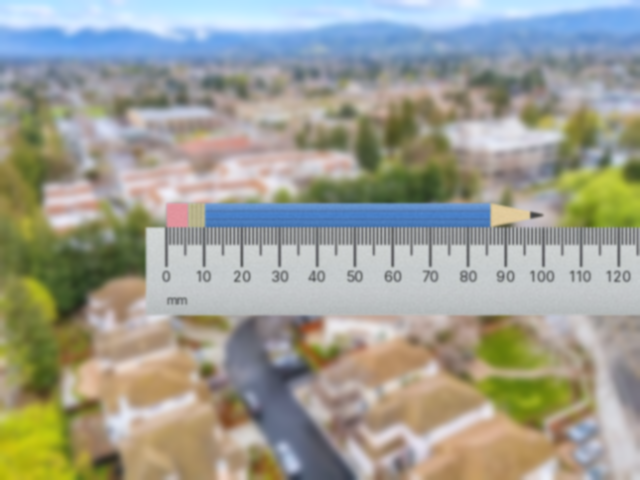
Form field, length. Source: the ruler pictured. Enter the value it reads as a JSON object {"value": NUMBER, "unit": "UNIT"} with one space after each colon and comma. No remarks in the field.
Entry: {"value": 100, "unit": "mm"}
